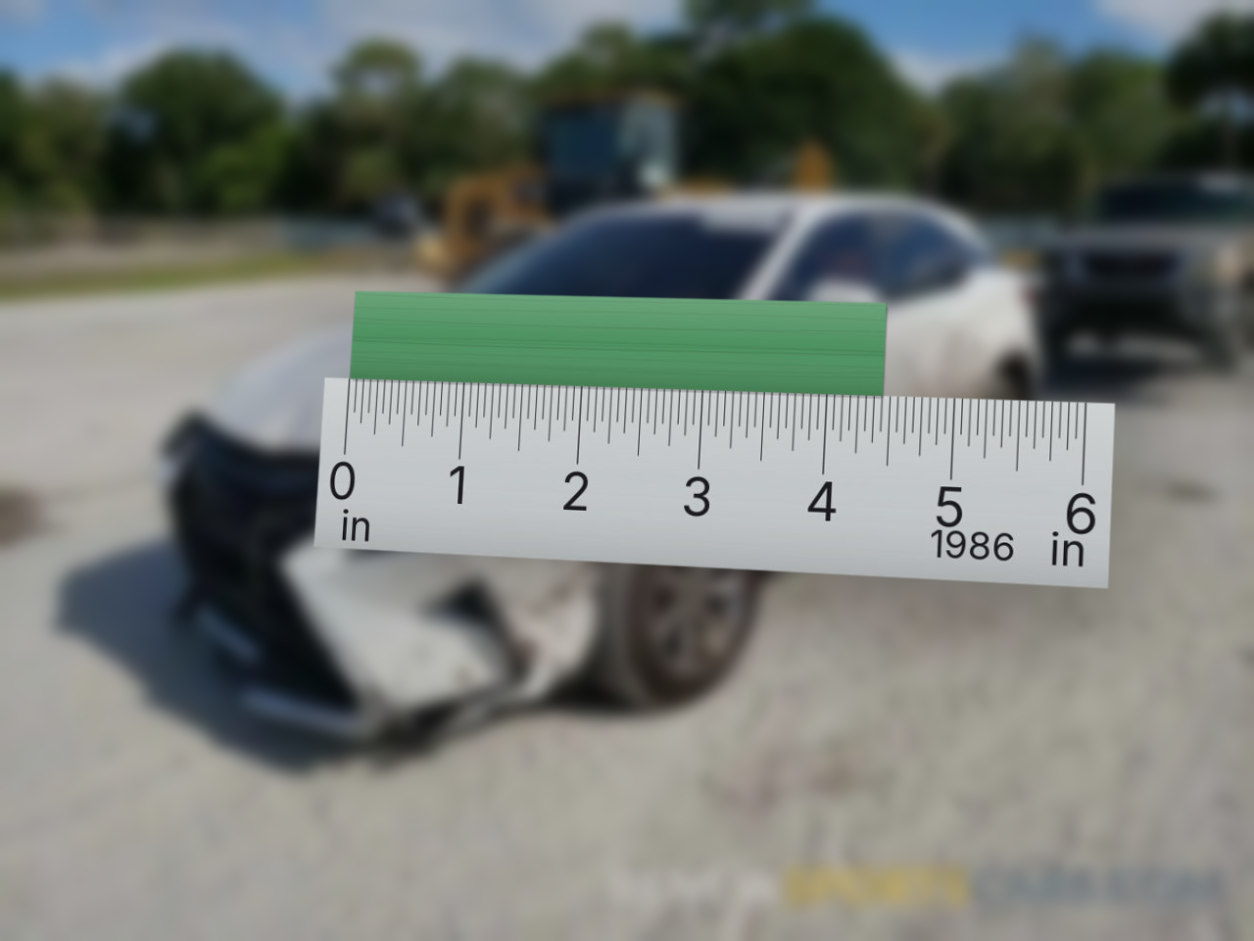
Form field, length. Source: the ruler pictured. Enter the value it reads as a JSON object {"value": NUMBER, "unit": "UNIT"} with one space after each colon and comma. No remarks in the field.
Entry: {"value": 4.4375, "unit": "in"}
